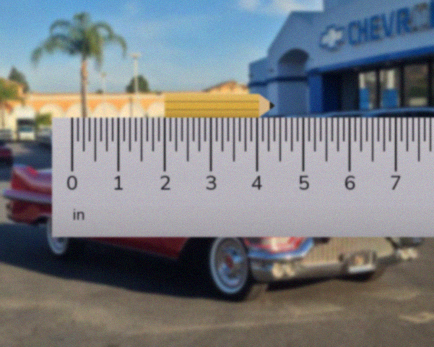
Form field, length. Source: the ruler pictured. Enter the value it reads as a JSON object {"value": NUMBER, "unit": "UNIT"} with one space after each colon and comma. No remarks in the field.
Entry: {"value": 2.375, "unit": "in"}
